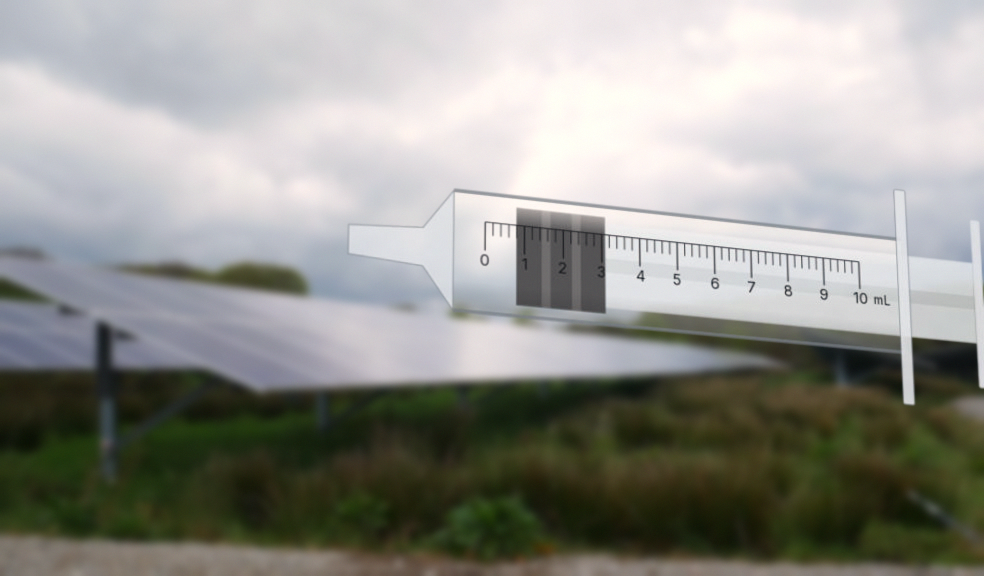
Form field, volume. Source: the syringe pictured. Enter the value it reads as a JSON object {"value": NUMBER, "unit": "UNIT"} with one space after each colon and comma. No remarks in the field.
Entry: {"value": 0.8, "unit": "mL"}
